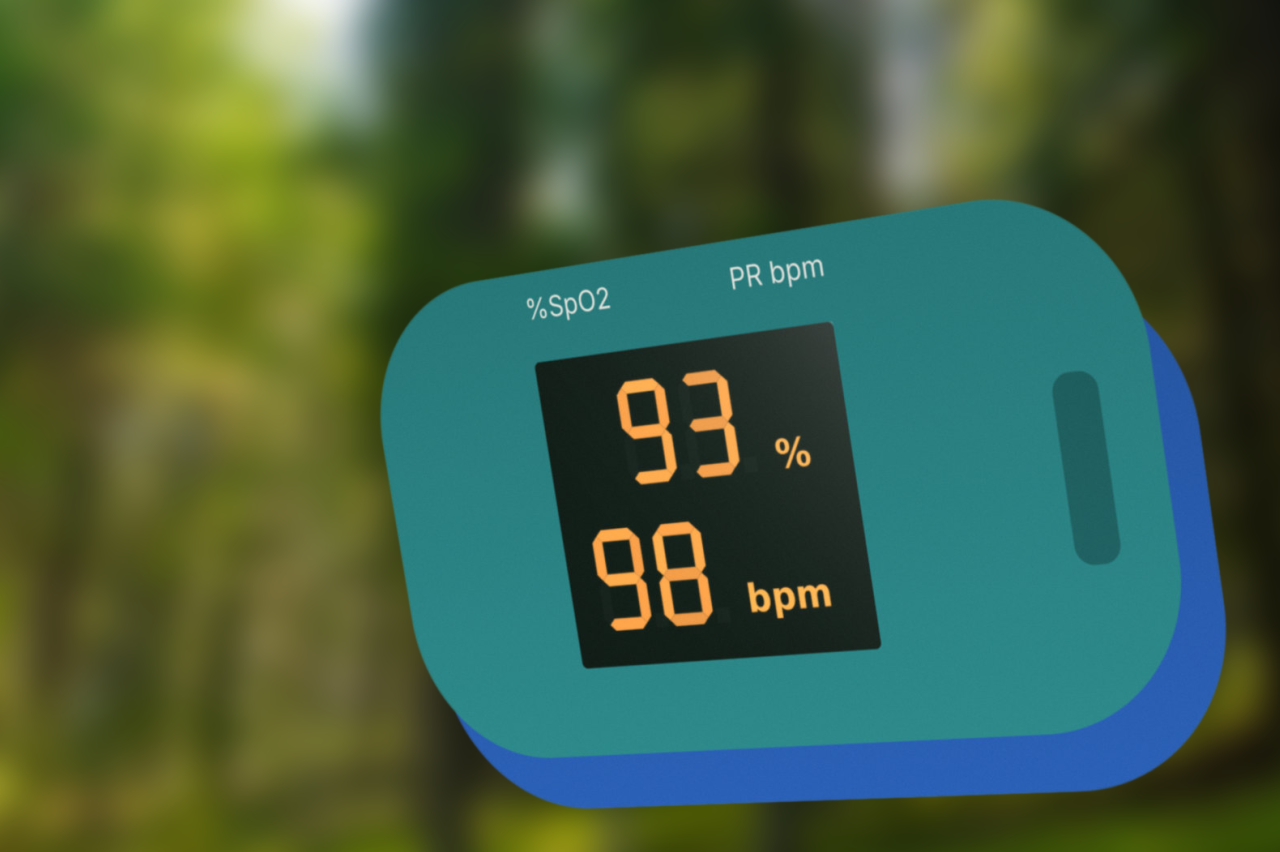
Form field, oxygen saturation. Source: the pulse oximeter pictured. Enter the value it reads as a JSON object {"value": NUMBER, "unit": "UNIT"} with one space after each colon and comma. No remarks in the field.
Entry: {"value": 93, "unit": "%"}
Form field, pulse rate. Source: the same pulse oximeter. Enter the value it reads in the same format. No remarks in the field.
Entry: {"value": 98, "unit": "bpm"}
